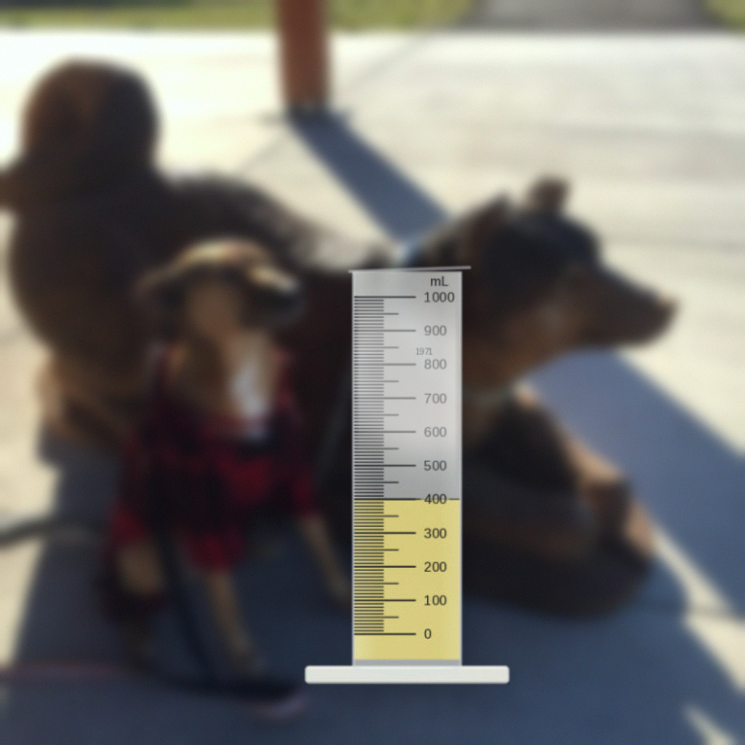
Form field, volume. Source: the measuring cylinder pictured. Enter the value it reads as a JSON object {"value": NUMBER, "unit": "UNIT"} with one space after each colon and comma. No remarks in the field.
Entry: {"value": 400, "unit": "mL"}
